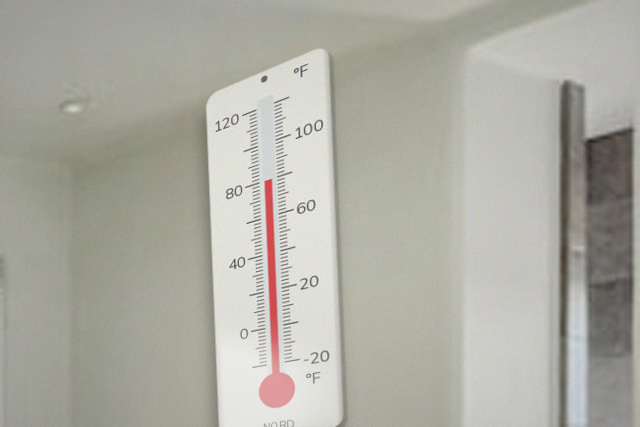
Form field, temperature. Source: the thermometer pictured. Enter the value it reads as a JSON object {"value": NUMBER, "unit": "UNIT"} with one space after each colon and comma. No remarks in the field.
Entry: {"value": 80, "unit": "°F"}
